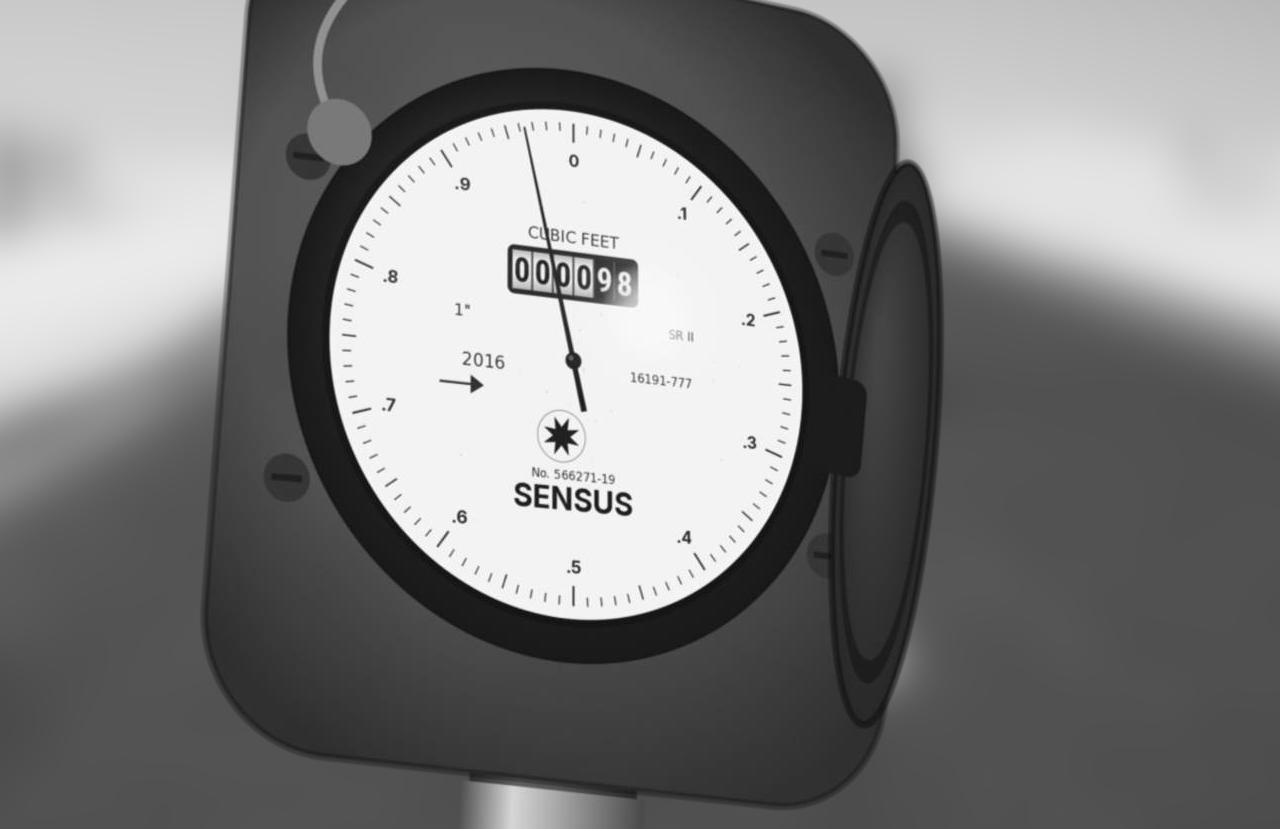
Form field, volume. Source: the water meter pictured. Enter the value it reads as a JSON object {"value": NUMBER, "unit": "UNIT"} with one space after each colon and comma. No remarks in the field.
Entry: {"value": 97.96, "unit": "ft³"}
